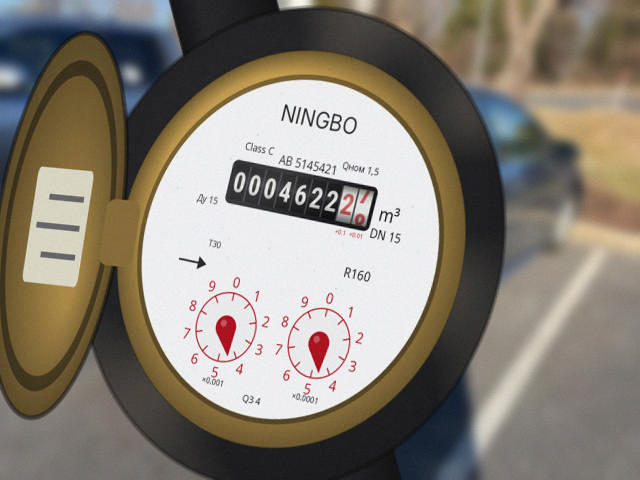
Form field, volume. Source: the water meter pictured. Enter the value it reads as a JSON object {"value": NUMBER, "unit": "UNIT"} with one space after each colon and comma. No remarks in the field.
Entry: {"value": 4622.2744, "unit": "m³"}
